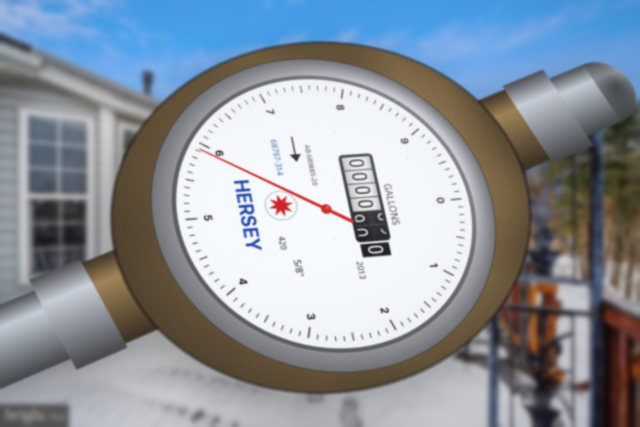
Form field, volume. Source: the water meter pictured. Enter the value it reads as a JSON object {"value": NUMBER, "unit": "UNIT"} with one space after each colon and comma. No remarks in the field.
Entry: {"value": 895.9, "unit": "gal"}
